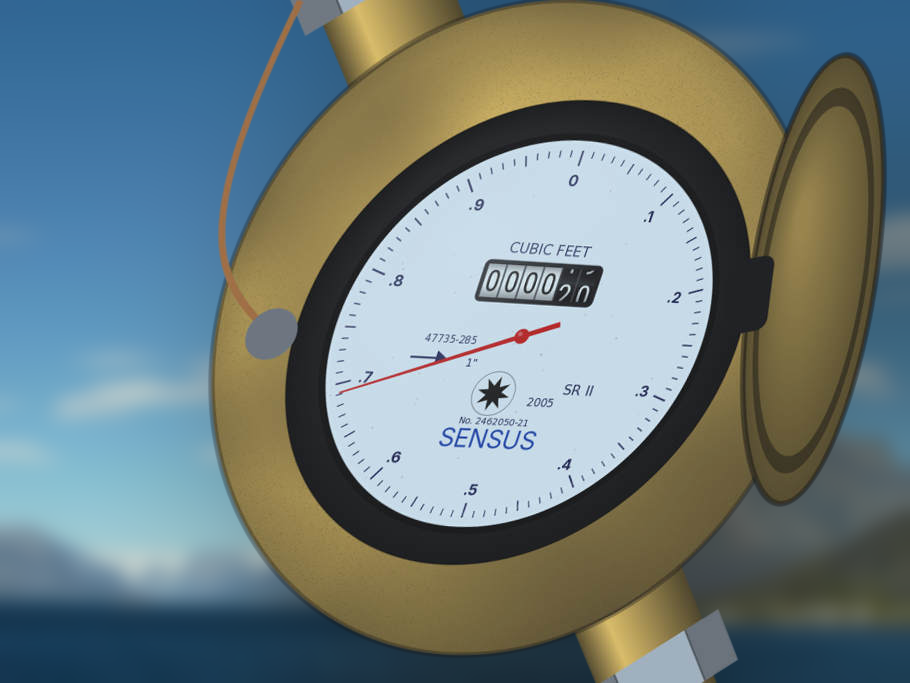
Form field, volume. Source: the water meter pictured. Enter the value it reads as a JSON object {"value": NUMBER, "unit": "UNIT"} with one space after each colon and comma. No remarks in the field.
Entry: {"value": 19.69, "unit": "ft³"}
